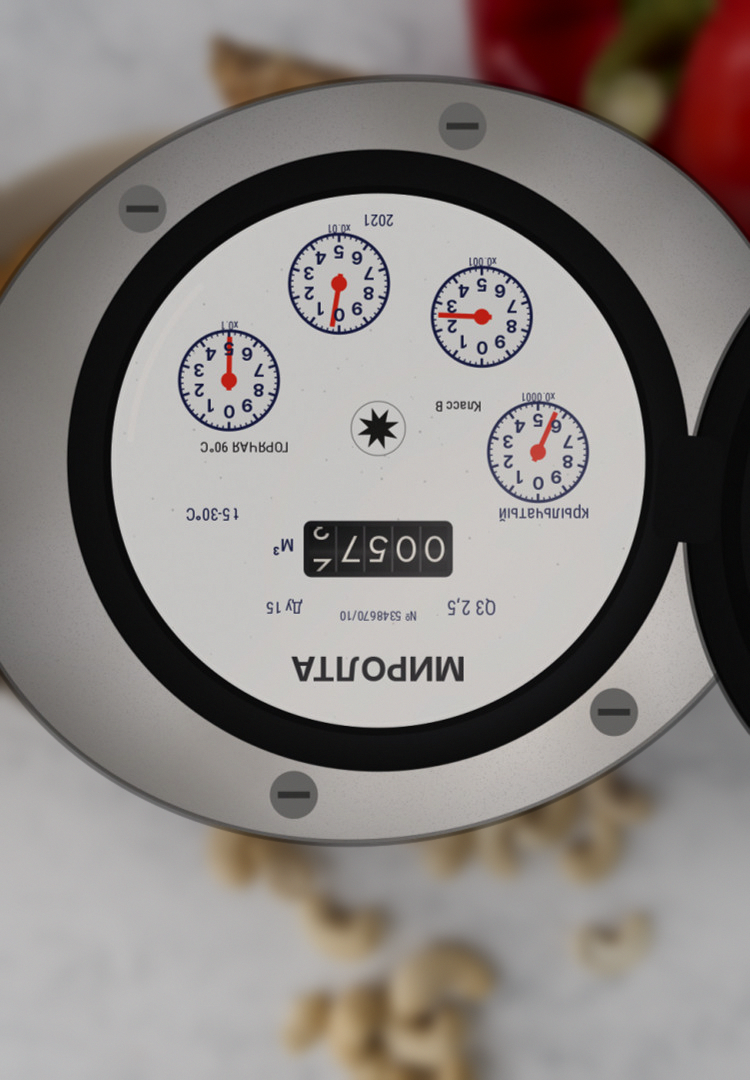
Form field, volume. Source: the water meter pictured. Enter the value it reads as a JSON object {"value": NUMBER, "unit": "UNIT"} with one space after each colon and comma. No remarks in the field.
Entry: {"value": 572.5025, "unit": "m³"}
